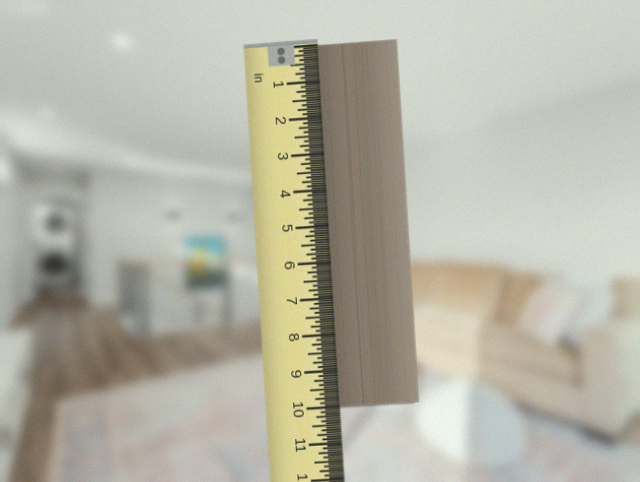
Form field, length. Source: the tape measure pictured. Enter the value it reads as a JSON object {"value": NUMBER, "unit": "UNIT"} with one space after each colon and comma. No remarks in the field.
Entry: {"value": 10, "unit": "in"}
